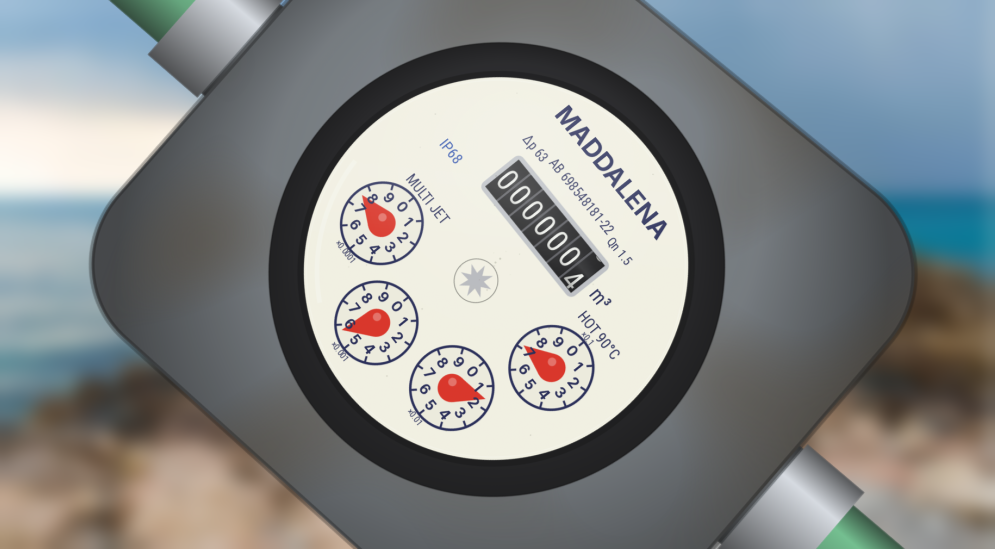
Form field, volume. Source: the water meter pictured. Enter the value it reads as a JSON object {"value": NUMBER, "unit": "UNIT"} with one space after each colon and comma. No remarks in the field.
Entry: {"value": 3.7157, "unit": "m³"}
